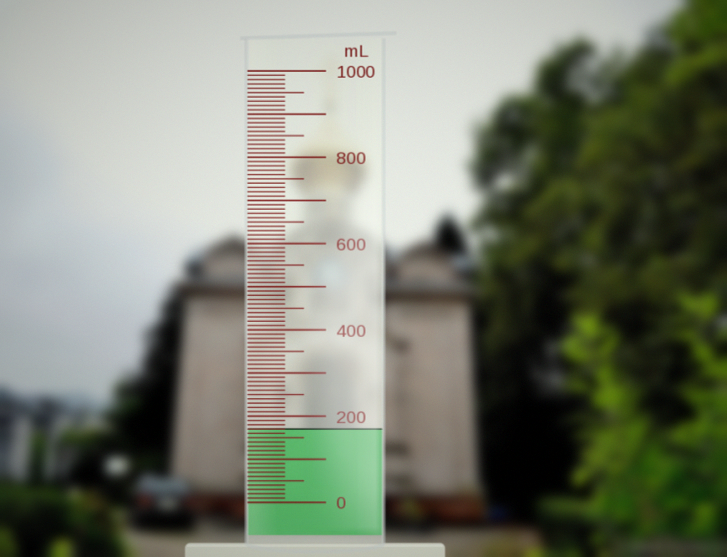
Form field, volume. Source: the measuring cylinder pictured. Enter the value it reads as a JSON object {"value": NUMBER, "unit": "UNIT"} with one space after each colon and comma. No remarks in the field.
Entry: {"value": 170, "unit": "mL"}
